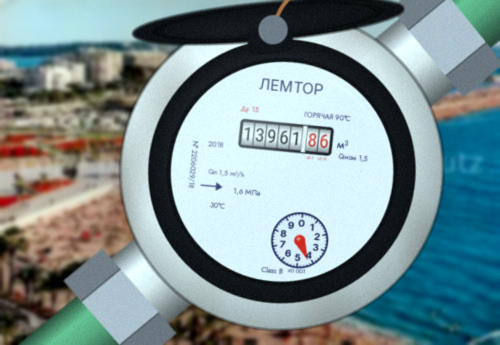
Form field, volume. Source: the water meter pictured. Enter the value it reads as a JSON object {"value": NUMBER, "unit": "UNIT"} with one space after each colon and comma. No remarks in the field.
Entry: {"value": 13961.864, "unit": "m³"}
